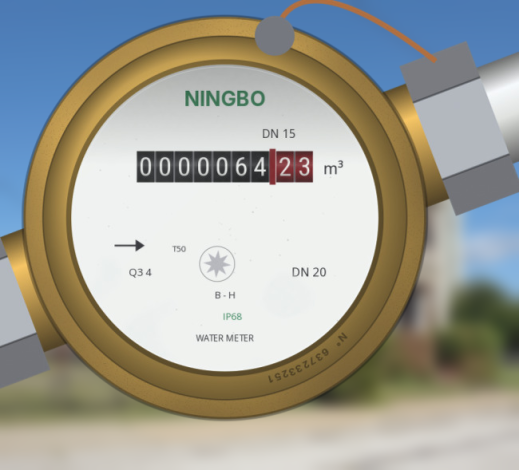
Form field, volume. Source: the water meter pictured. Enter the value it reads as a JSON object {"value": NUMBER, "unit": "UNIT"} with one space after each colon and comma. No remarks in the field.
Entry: {"value": 64.23, "unit": "m³"}
